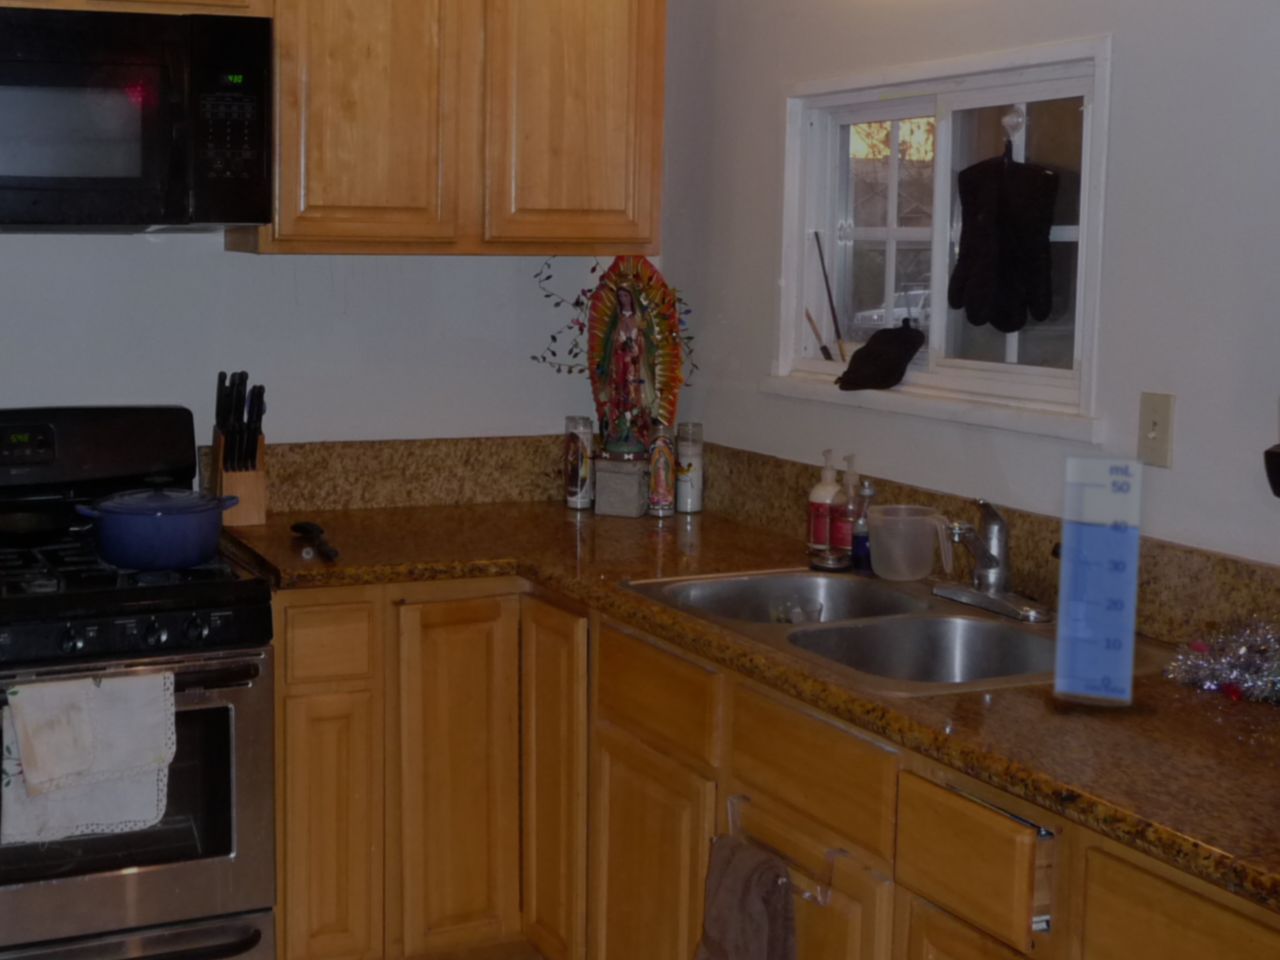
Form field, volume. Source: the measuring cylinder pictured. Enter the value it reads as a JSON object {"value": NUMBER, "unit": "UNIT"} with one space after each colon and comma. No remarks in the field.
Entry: {"value": 40, "unit": "mL"}
